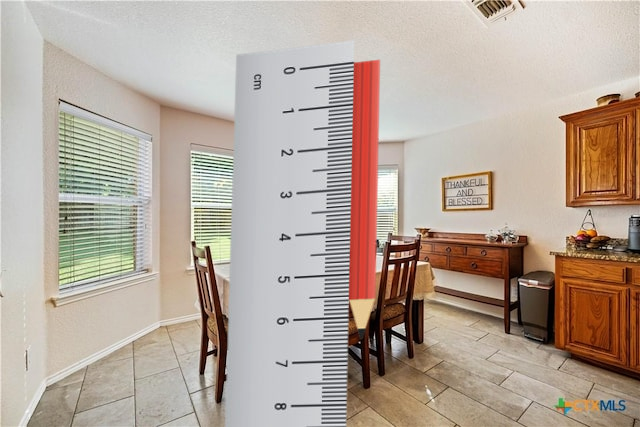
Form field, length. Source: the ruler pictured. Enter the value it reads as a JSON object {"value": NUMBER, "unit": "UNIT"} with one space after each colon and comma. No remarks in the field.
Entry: {"value": 6.5, "unit": "cm"}
